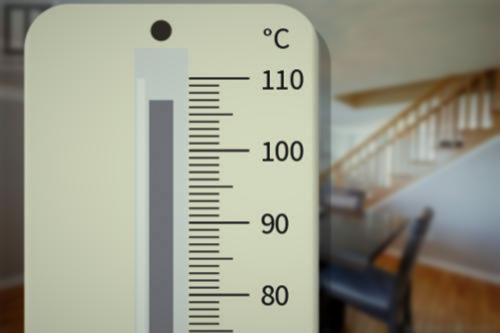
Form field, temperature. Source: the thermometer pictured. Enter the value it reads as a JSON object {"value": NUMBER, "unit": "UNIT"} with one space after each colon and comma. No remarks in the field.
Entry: {"value": 107, "unit": "°C"}
